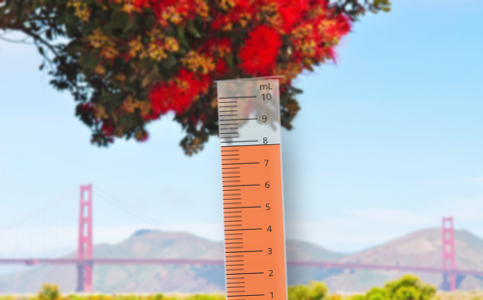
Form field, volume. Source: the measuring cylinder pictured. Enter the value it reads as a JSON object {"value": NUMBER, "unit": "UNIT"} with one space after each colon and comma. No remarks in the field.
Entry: {"value": 7.8, "unit": "mL"}
